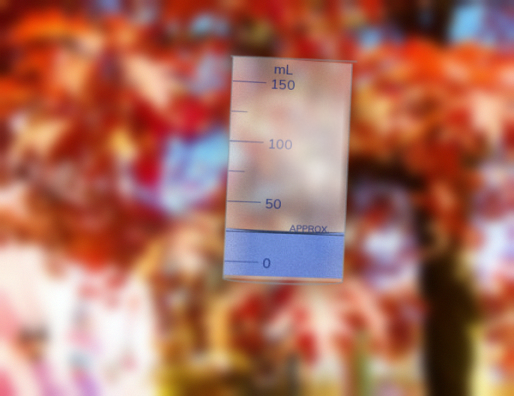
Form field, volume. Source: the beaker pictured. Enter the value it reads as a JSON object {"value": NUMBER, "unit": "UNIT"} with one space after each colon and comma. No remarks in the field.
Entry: {"value": 25, "unit": "mL"}
